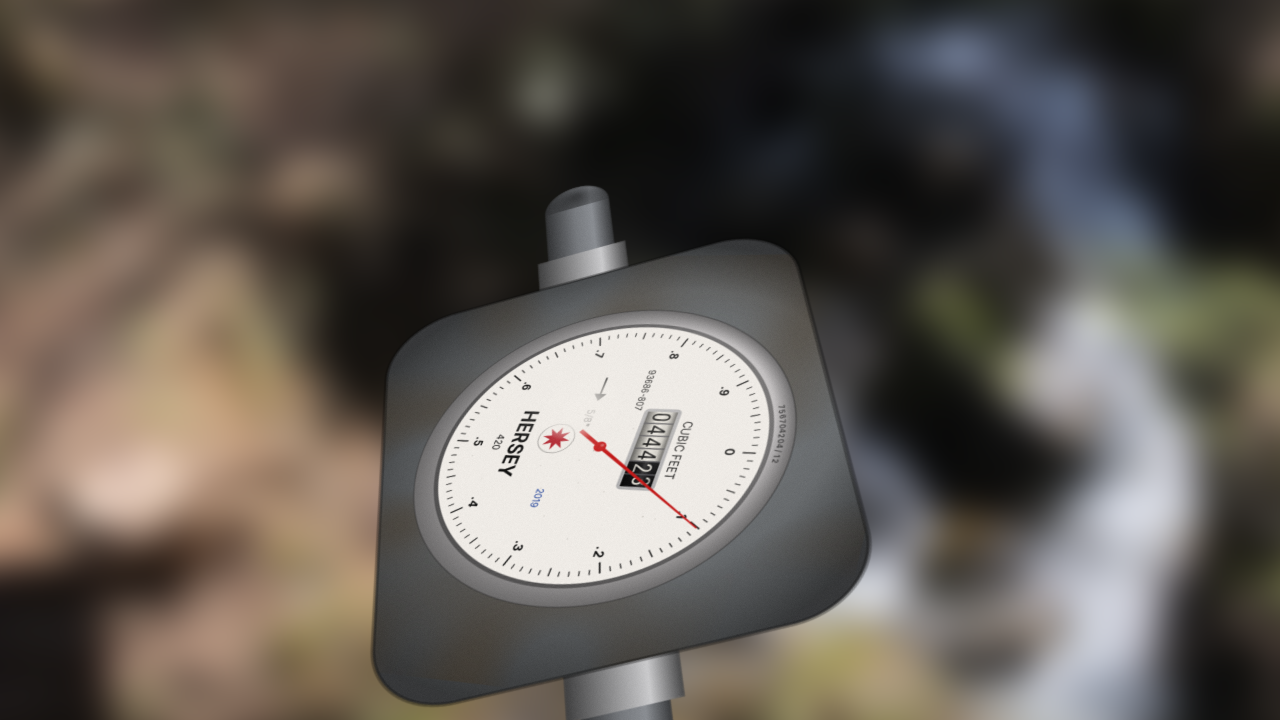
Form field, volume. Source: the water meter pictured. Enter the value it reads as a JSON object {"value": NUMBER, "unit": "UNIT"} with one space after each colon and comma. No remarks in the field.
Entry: {"value": 44423.10, "unit": "ft³"}
